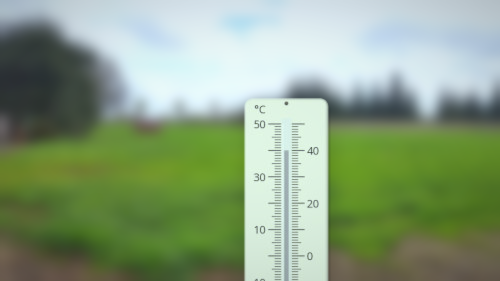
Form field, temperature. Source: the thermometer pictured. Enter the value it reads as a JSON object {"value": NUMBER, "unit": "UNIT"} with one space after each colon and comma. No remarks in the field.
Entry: {"value": 40, "unit": "°C"}
